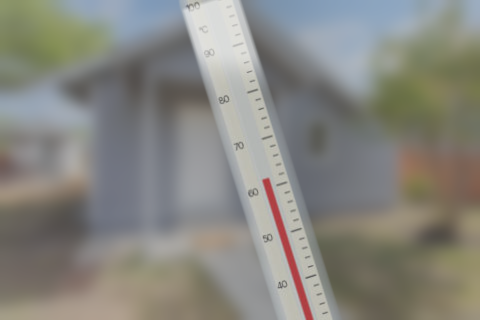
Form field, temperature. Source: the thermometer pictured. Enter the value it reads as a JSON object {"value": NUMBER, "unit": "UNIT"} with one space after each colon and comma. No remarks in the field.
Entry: {"value": 62, "unit": "°C"}
